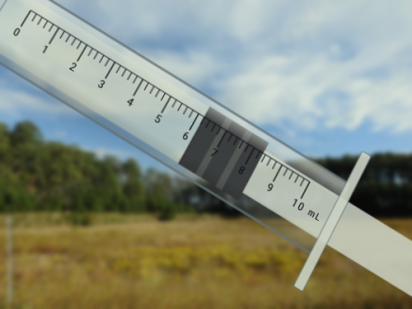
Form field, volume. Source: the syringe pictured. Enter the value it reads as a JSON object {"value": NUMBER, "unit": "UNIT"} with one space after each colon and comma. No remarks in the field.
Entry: {"value": 6.2, "unit": "mL"}
